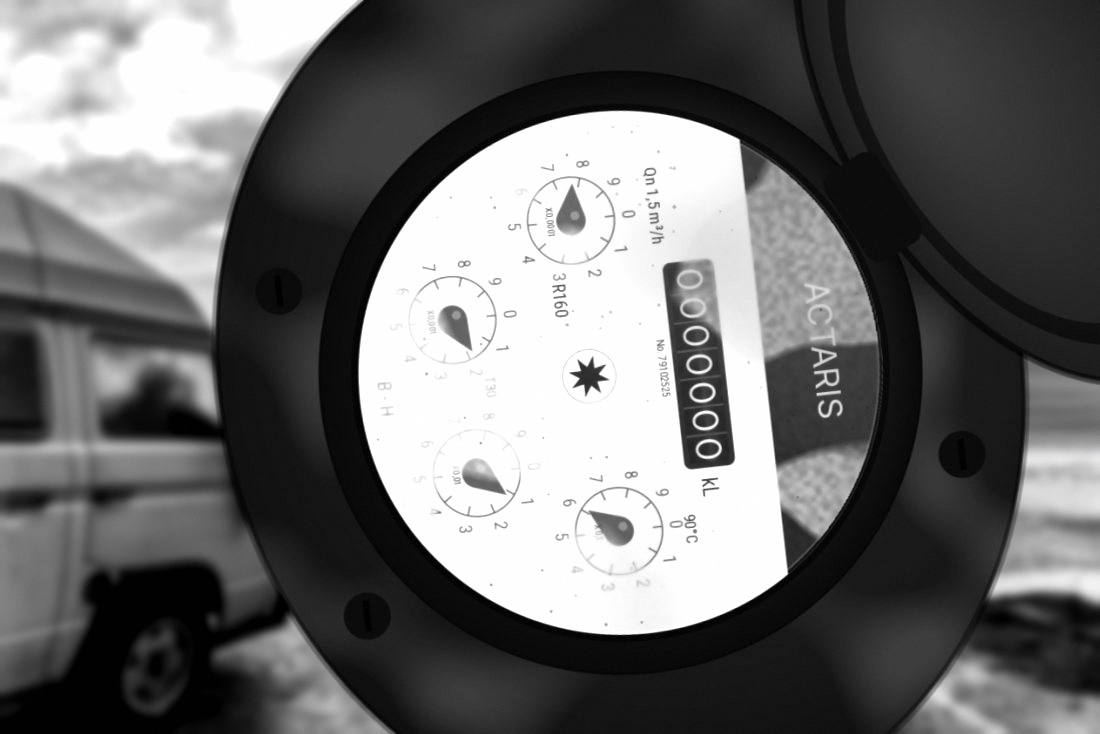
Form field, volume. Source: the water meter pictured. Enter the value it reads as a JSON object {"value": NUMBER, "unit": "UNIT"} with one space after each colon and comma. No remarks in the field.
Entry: {"value": 0.6117, "unit": "kL"}
